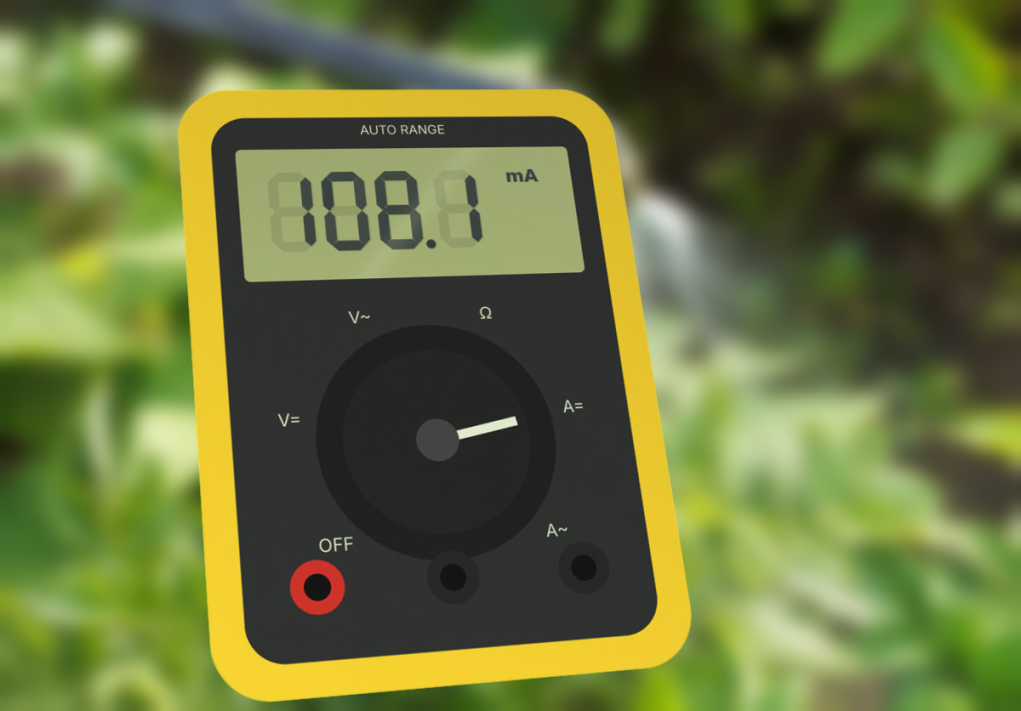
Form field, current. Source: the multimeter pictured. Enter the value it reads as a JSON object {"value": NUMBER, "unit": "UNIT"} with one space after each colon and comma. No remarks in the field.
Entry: {"value": 108.1, "unit": "mA"}
